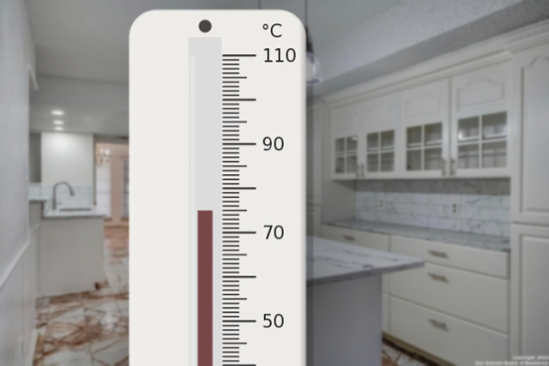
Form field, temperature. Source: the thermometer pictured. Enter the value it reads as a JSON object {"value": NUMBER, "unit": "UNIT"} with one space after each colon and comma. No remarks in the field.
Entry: {"value": 75, "unit": "°C"}
